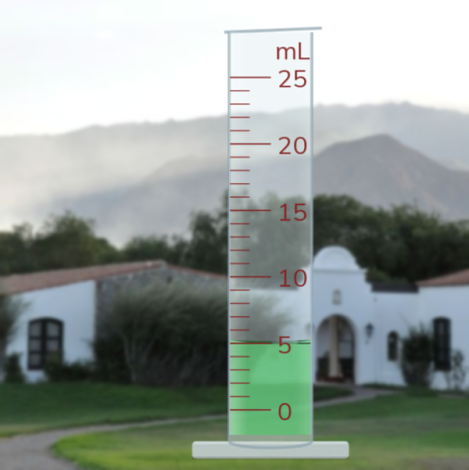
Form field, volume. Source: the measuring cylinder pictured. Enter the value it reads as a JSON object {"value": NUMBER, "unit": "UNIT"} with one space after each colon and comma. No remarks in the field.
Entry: {"value": 5, "unit": "mL"}
